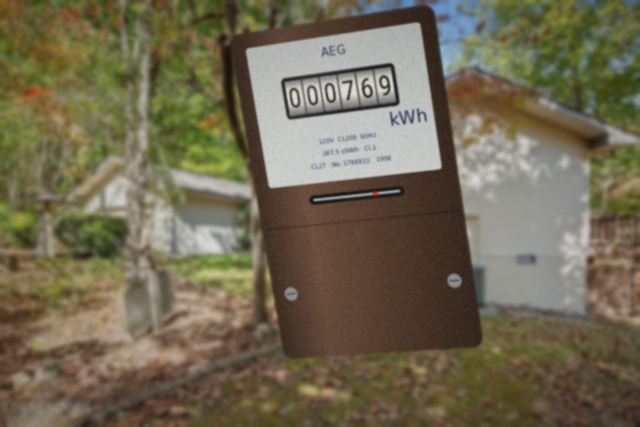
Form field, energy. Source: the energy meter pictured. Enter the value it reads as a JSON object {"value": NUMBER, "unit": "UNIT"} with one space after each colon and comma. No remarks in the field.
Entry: {"value": 769, "unit": "kWh"}
